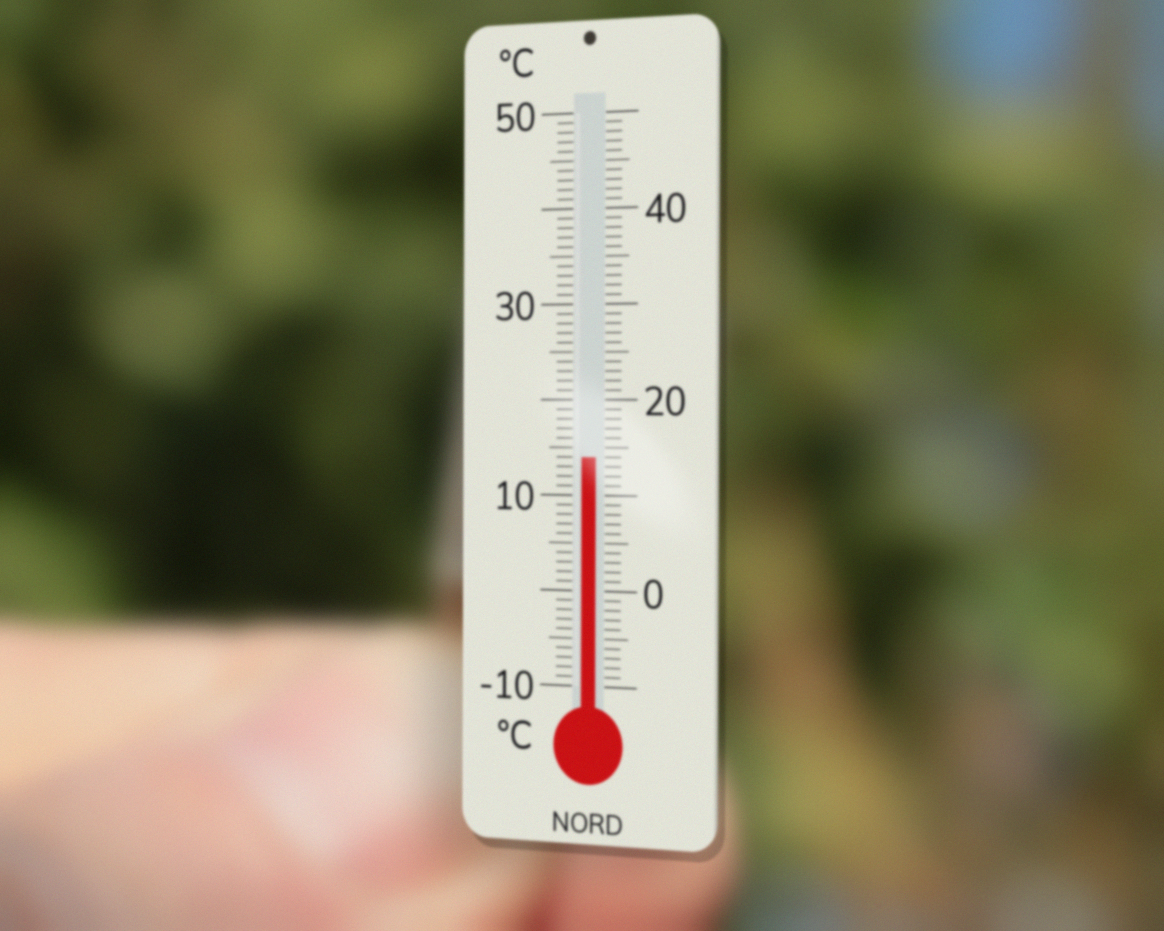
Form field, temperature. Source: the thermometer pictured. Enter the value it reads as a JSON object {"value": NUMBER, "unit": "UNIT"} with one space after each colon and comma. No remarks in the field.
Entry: {"value": 14, "unit": "°C"}
